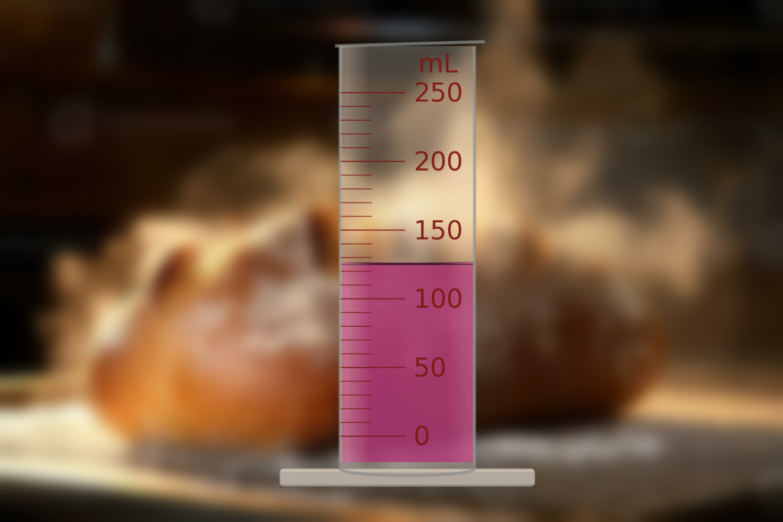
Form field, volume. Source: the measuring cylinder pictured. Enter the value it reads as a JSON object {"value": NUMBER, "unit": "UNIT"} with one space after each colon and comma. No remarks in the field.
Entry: {"value": 125, "unit": "mL"}
